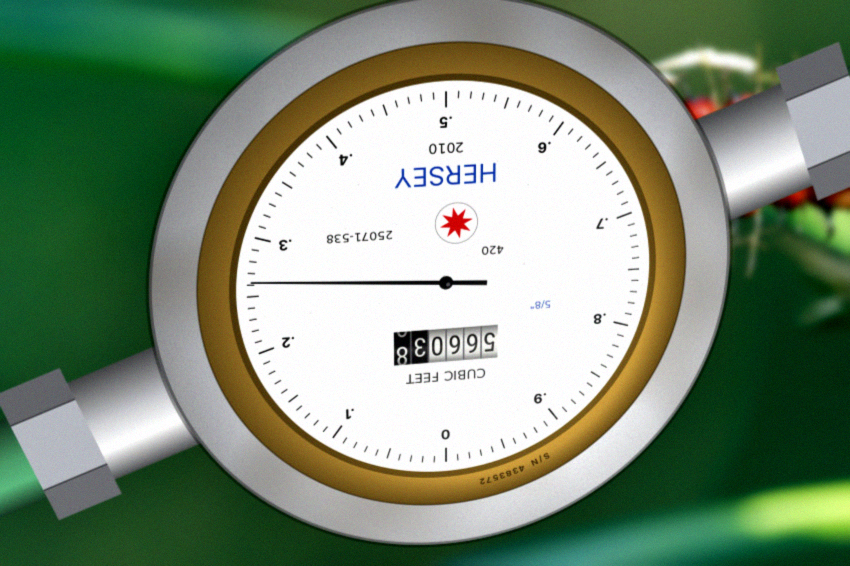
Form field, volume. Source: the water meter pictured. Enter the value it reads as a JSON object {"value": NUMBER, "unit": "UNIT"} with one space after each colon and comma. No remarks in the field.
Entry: {"value": 566038.26, "unit": "ft³"}
